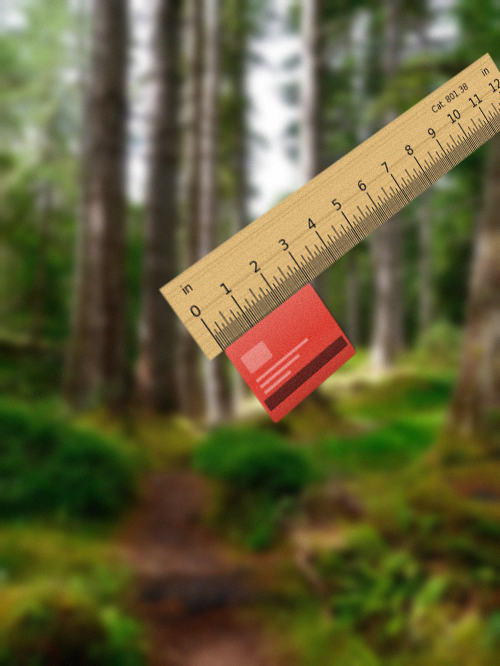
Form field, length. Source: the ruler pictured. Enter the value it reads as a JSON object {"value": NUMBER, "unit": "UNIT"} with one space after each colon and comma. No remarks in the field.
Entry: {"value": 3, "unit": "in"}
